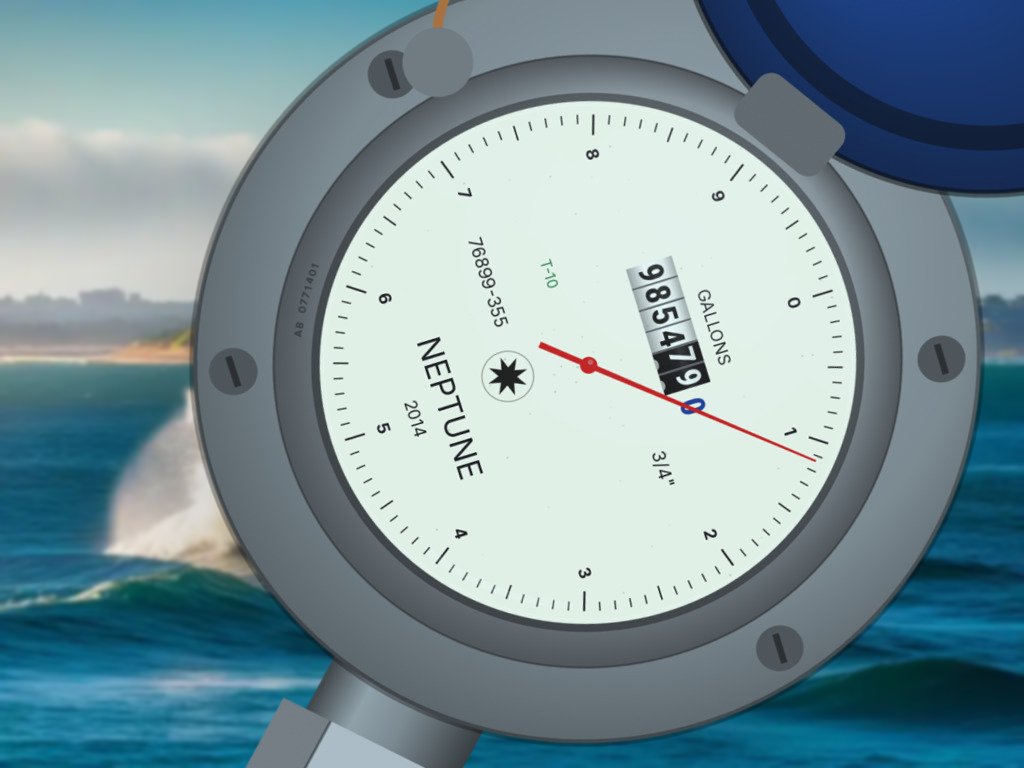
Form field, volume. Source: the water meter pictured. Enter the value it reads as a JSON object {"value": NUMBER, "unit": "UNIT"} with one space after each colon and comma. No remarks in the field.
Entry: {"value": 9854791.1, "unit": "gal"}
